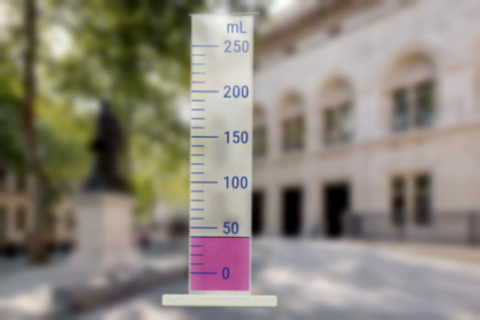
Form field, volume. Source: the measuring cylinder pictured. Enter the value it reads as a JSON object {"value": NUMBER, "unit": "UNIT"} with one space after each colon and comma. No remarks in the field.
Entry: {"value": 40, "unit": "mL"}
